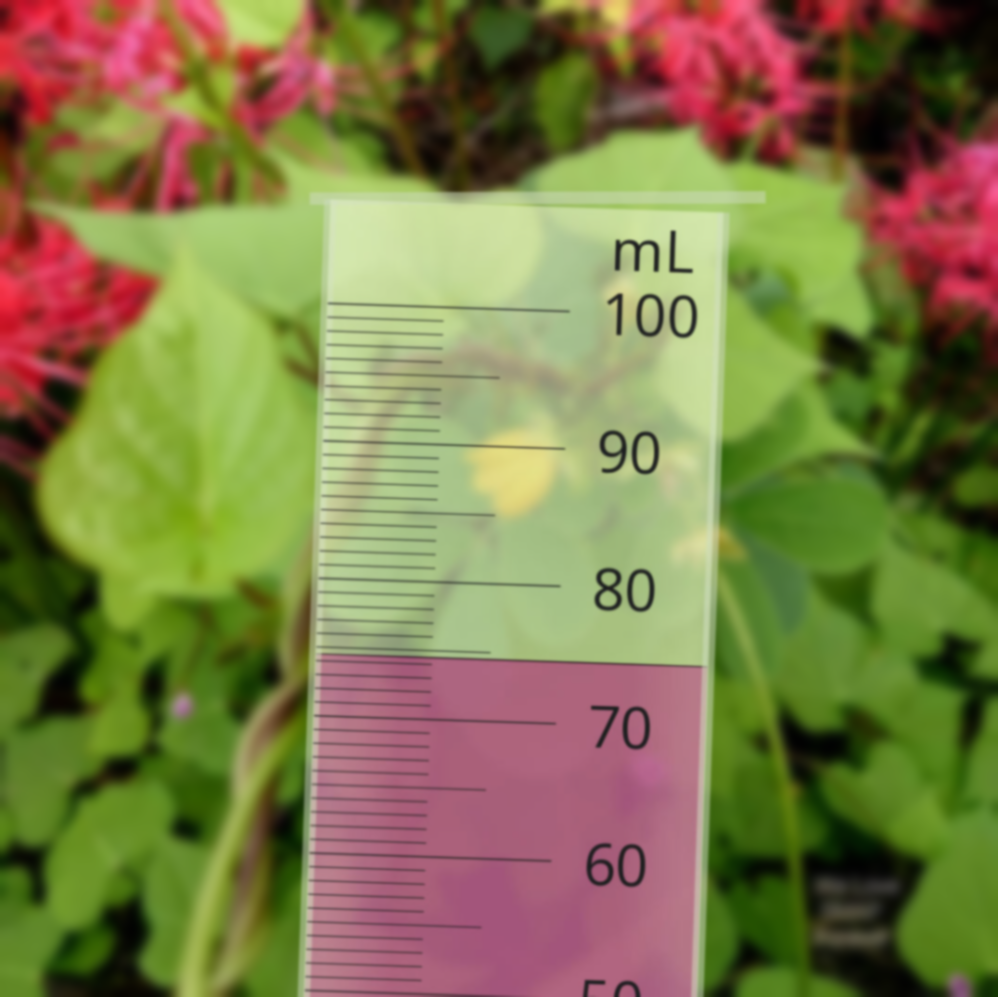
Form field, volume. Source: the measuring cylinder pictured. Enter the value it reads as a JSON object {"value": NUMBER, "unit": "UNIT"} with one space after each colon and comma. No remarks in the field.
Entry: {"value": 74.5, "unit": "mL"}
